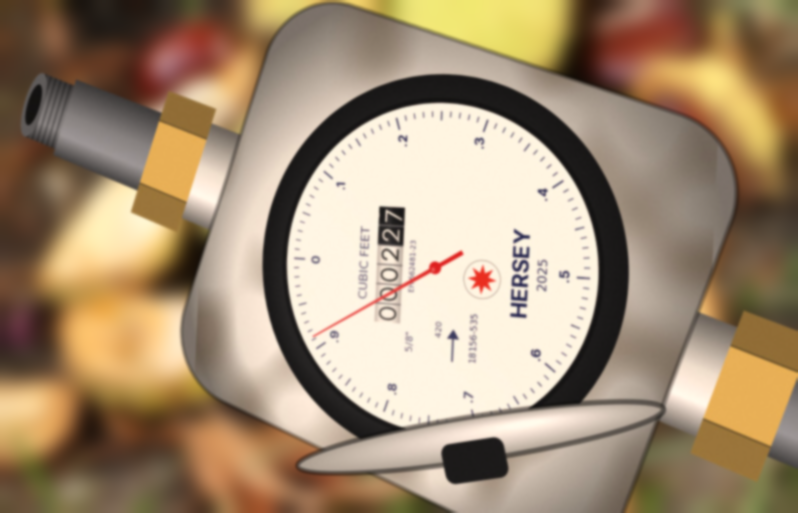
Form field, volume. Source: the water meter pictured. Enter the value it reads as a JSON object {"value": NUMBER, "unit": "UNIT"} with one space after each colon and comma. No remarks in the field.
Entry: {"value": 226.91, "unit": "ft³"}
